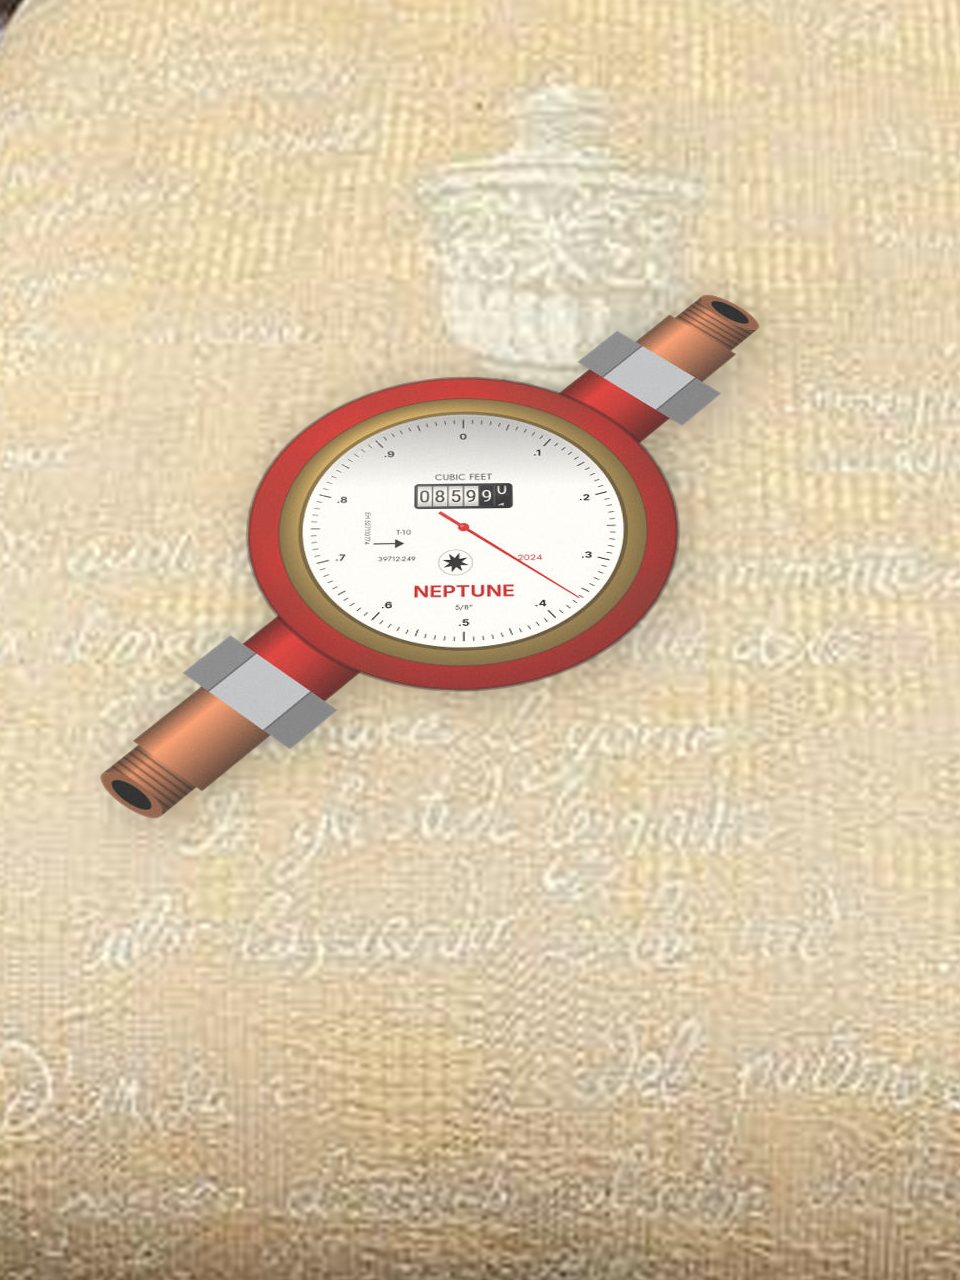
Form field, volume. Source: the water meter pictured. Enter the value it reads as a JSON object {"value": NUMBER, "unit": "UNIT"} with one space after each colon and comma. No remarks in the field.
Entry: {"value": 85990.36, "unit": "ft³"}
